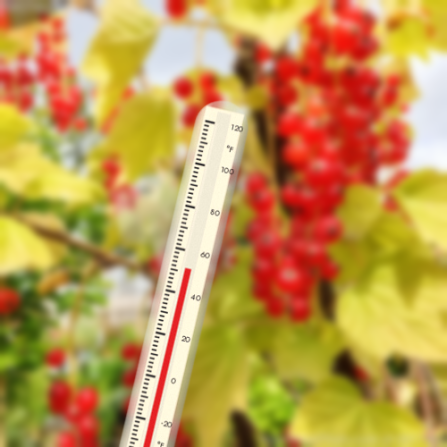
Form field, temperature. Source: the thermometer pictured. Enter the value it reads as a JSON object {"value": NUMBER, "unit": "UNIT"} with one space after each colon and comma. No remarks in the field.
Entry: {"value": 52, "unit": "°F"}
